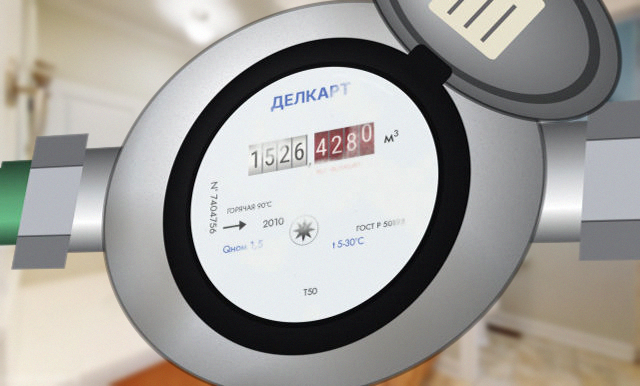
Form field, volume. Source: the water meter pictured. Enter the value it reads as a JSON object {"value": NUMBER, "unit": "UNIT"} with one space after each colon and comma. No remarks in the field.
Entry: {"value": 1526.4280, "unit": "m³"}
